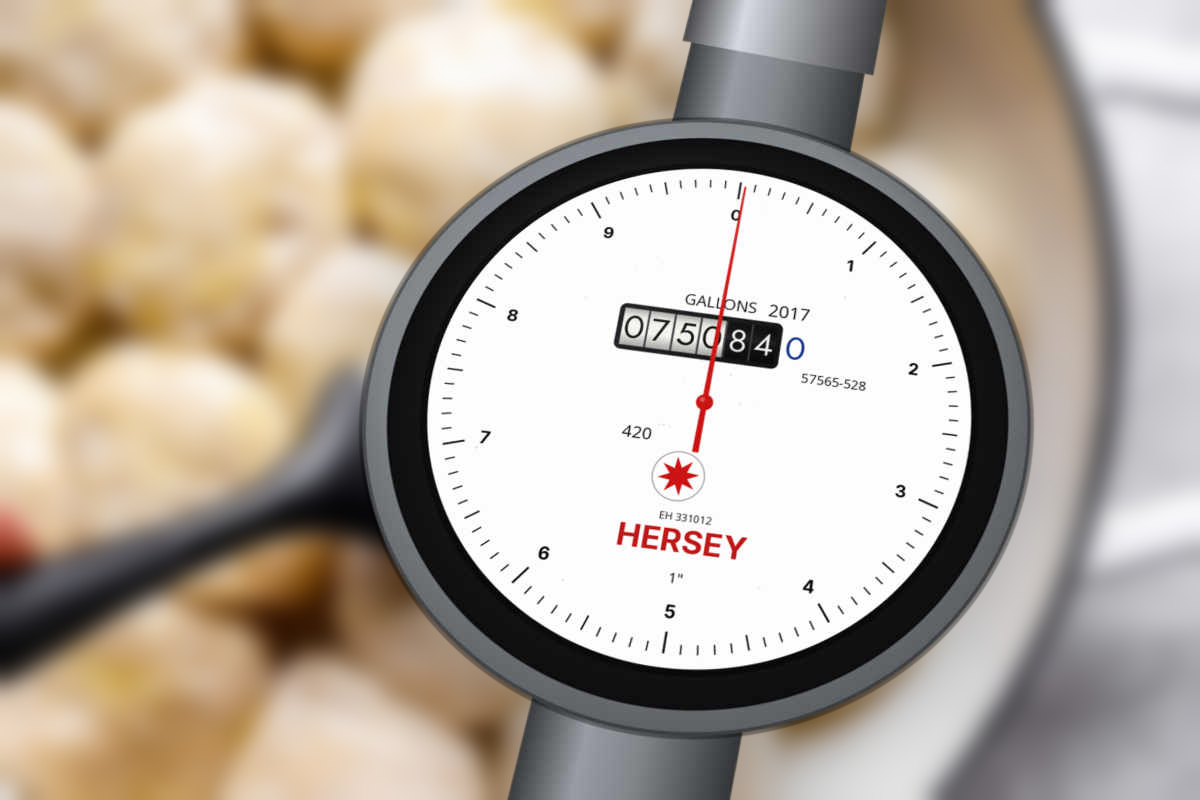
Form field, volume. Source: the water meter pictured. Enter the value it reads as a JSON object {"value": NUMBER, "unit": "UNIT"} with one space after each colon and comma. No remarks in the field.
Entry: {"value": 750840.0, "unit": "gal"}
